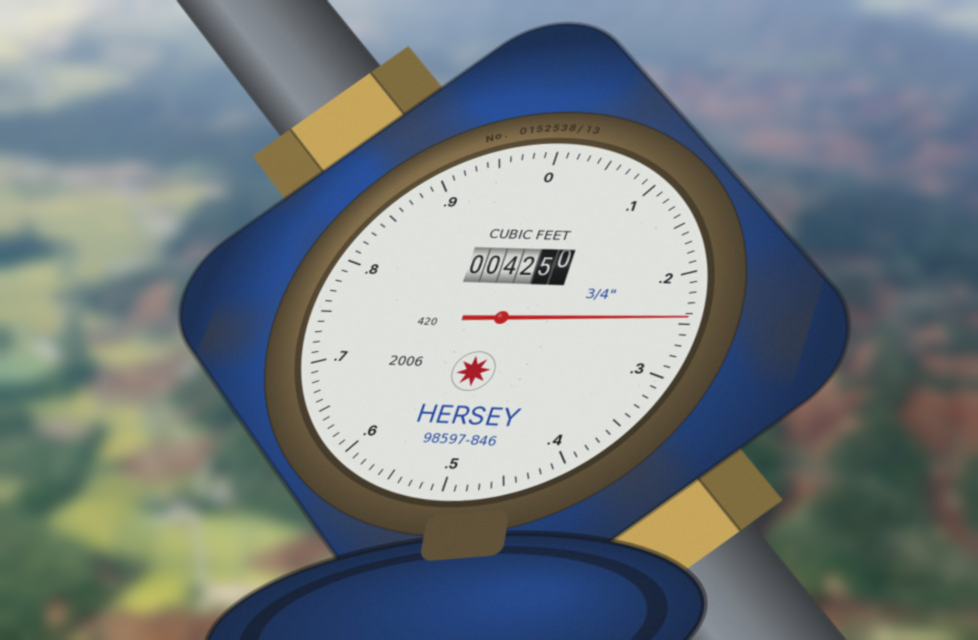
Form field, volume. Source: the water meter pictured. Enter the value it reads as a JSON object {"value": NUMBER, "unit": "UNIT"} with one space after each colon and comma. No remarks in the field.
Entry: {"value": 4250.24, "unit": "ft³"}
